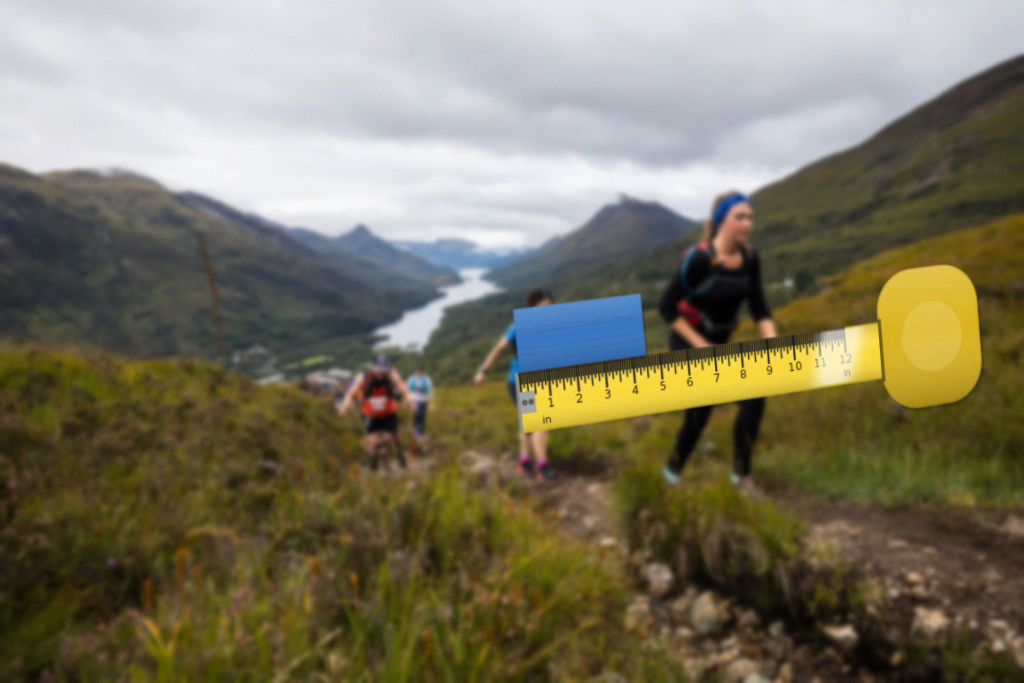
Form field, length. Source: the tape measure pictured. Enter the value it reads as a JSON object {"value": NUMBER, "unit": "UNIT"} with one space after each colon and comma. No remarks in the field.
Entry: {"value": 4.5, "unit": "in"}
